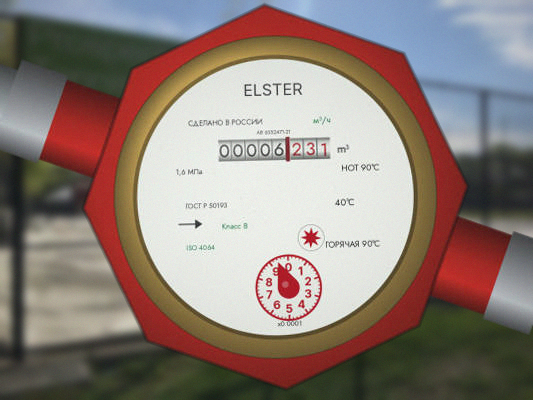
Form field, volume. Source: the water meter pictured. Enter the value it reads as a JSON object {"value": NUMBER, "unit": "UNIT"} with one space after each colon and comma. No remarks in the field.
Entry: {"value": 6.2309, "unit": "m³"}
